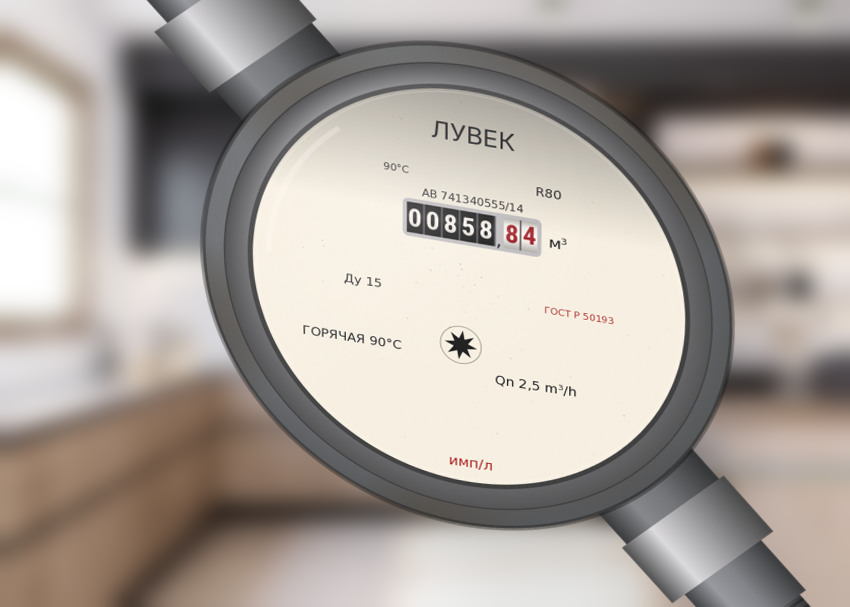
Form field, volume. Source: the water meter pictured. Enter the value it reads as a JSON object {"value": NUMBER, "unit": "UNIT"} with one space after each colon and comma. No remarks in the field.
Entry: {"value": 858.84, "unit": "m³"}
